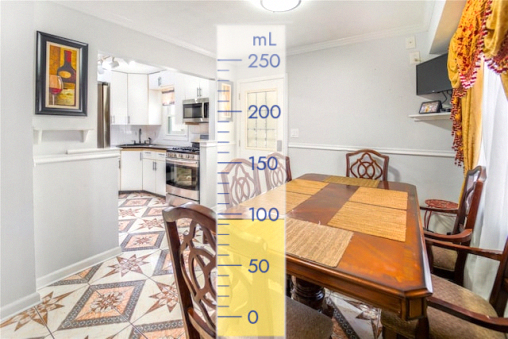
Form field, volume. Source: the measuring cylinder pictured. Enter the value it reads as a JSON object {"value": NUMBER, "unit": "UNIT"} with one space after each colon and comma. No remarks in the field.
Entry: {"value": 95, "unit": "mL"}
